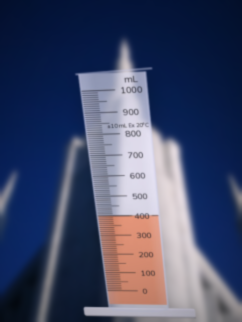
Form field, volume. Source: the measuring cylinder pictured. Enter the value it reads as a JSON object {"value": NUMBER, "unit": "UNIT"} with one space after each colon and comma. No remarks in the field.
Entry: {"value": 400, "unit": "mL"}
